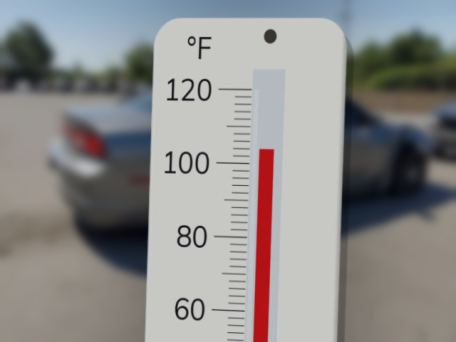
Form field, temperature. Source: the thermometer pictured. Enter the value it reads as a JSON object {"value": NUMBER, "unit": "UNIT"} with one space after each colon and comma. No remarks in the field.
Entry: {"value": 104, "unit": "°F"}
